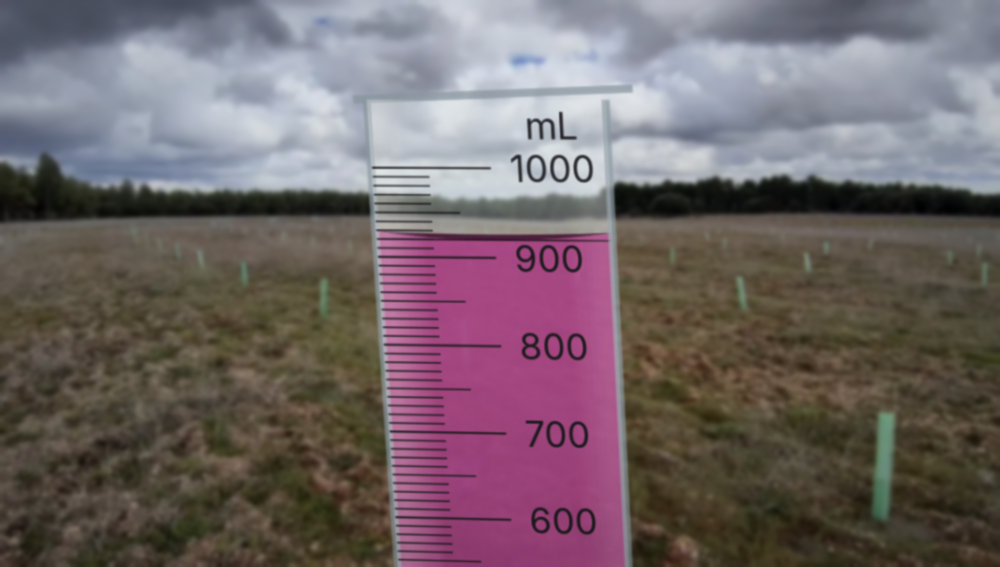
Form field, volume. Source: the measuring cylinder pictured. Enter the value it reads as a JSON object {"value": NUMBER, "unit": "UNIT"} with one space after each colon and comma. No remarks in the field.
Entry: {"value": 920, "unit": "mL"}
